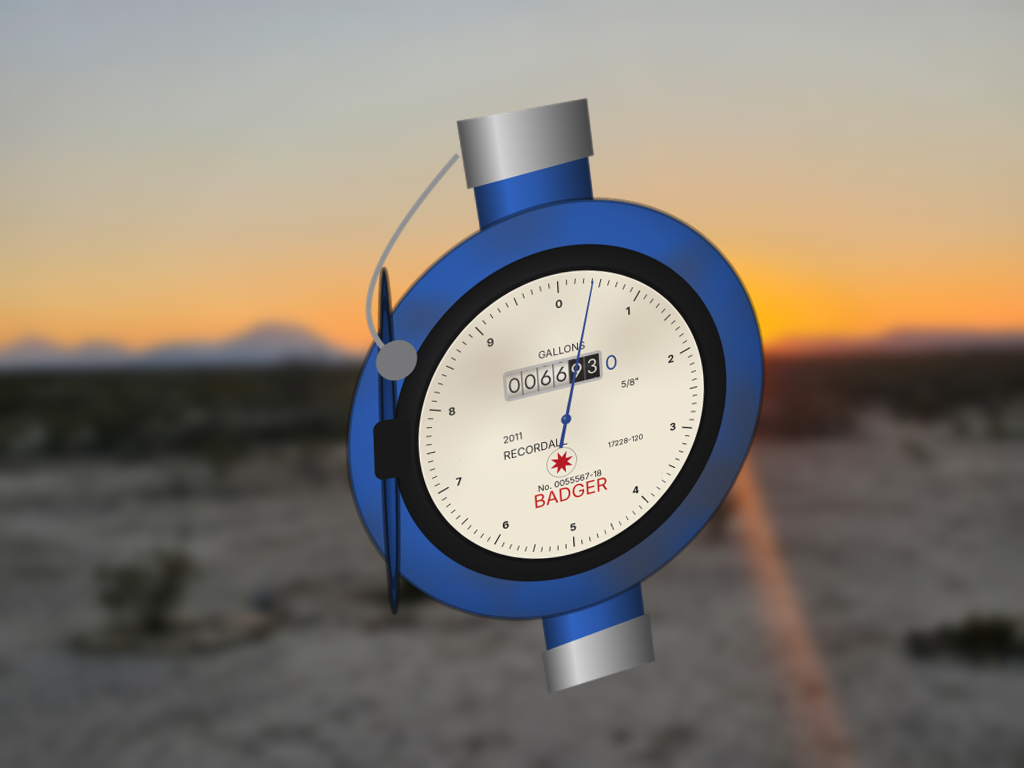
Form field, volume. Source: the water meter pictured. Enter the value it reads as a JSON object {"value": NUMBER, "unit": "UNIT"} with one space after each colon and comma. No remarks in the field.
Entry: {"value": 66930.4, "unit": "gal"}
